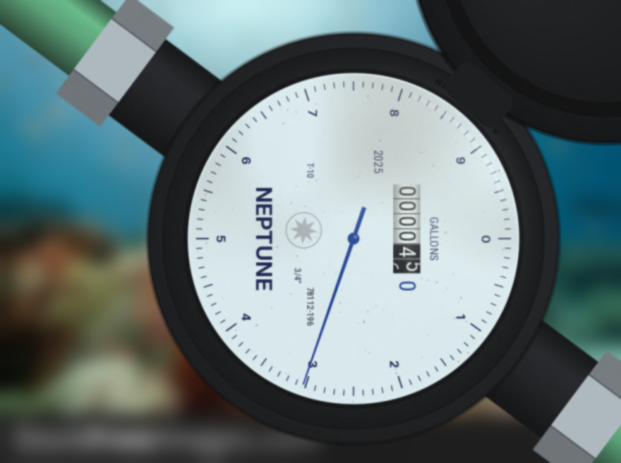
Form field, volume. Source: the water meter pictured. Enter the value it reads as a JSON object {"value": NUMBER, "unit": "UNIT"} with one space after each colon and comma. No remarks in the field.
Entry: {"value": 453.0, "unit": "gal"}
